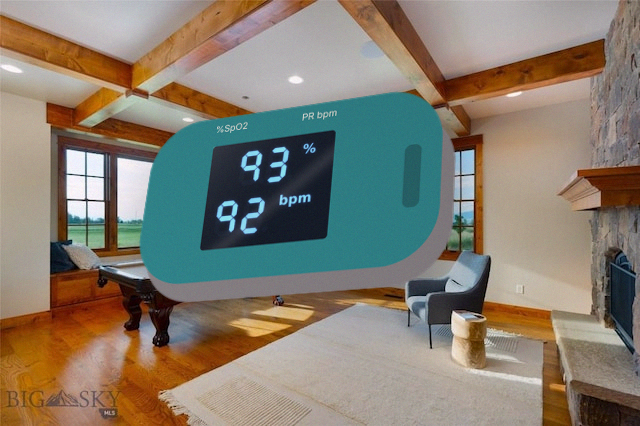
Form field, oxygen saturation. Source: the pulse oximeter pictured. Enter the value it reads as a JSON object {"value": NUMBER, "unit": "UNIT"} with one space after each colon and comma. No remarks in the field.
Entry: {"value": 93, "unit": "%"}
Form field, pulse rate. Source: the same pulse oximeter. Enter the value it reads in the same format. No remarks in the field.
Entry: {"value": 92, "unit": "bpm"}
